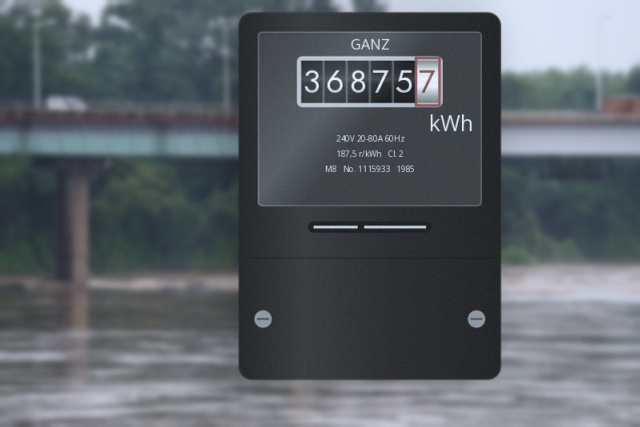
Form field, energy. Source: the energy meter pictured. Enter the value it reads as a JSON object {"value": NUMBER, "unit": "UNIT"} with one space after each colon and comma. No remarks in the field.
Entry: {"value": 36875.7, "unit": "kWh"}
